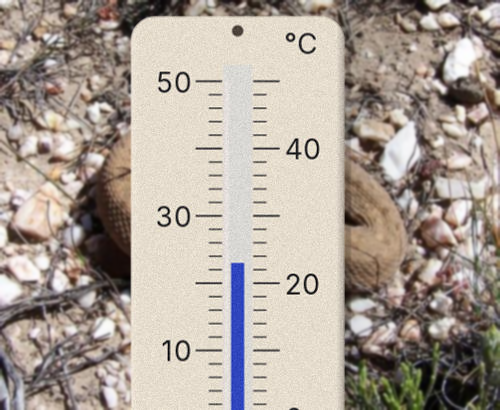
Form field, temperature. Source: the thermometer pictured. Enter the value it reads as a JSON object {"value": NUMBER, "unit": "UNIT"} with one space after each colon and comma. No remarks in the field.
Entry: {"value": 23, "unit": "°C"}
